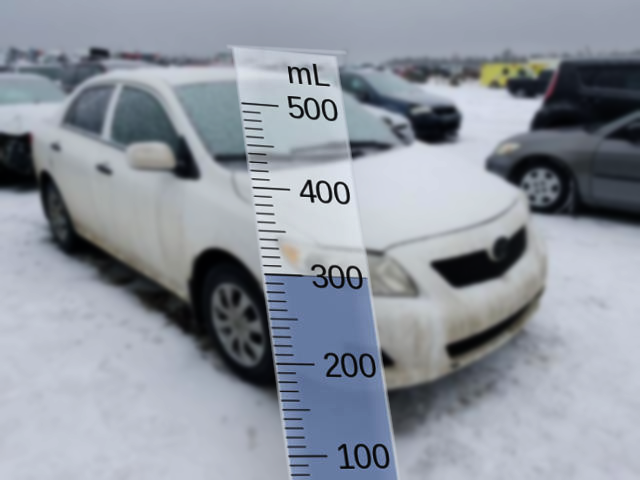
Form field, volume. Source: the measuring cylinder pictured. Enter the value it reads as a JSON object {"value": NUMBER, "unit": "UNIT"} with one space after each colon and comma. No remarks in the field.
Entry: {"value": 300, "unit": "mL"}
